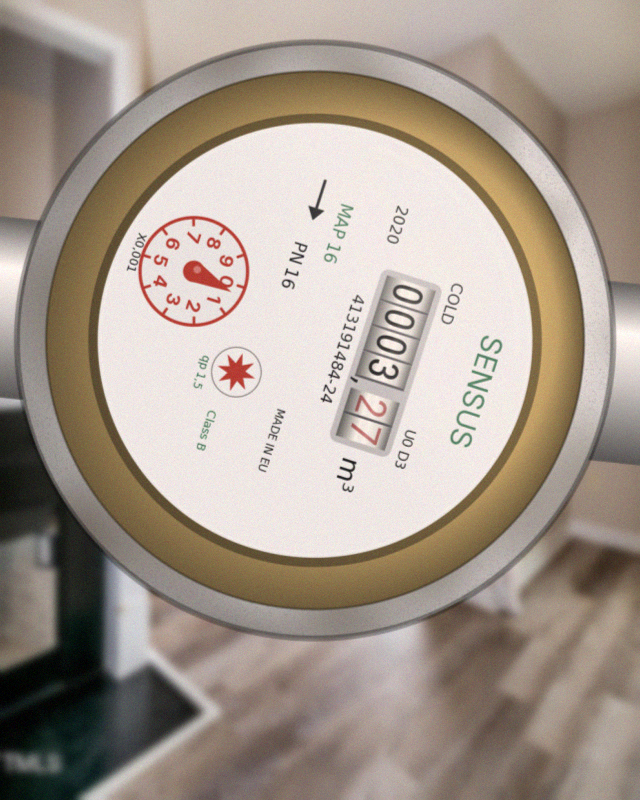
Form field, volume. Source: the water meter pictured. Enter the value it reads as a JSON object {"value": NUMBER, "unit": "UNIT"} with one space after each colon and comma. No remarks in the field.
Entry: {"value": 3.270, "unit": "m³"}
